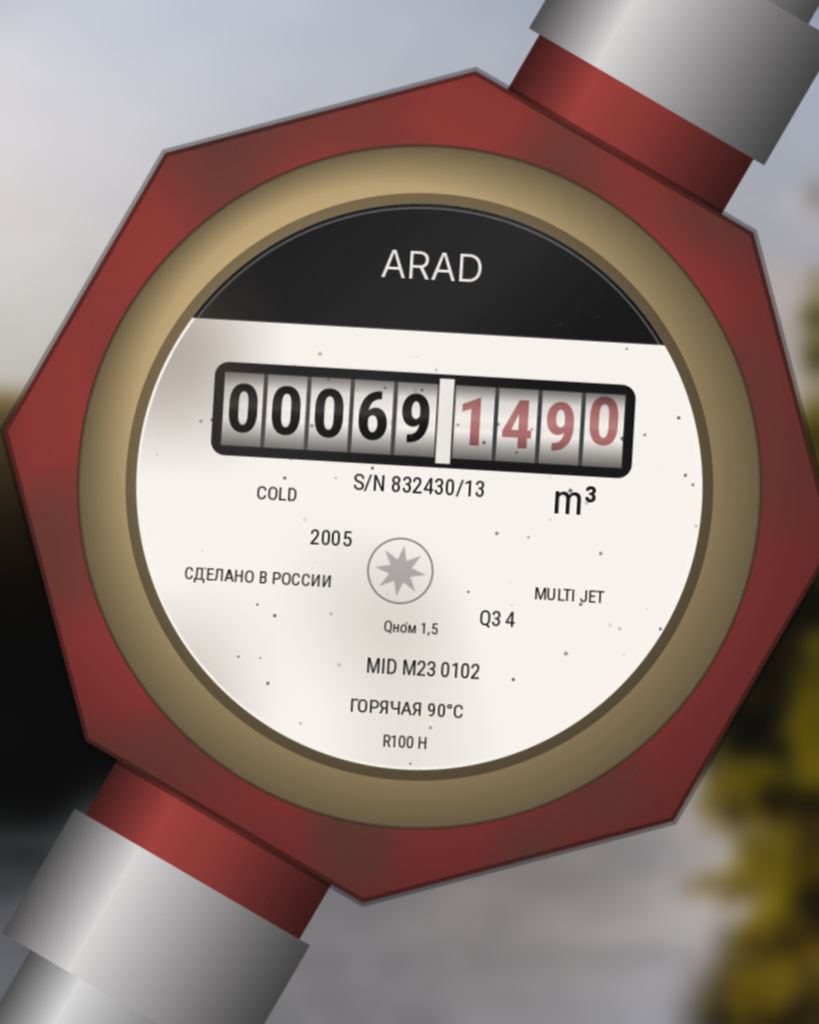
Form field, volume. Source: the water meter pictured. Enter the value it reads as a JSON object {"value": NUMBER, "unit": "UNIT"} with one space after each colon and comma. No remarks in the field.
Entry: {"value": 69.1490, "unit": "m³"}
